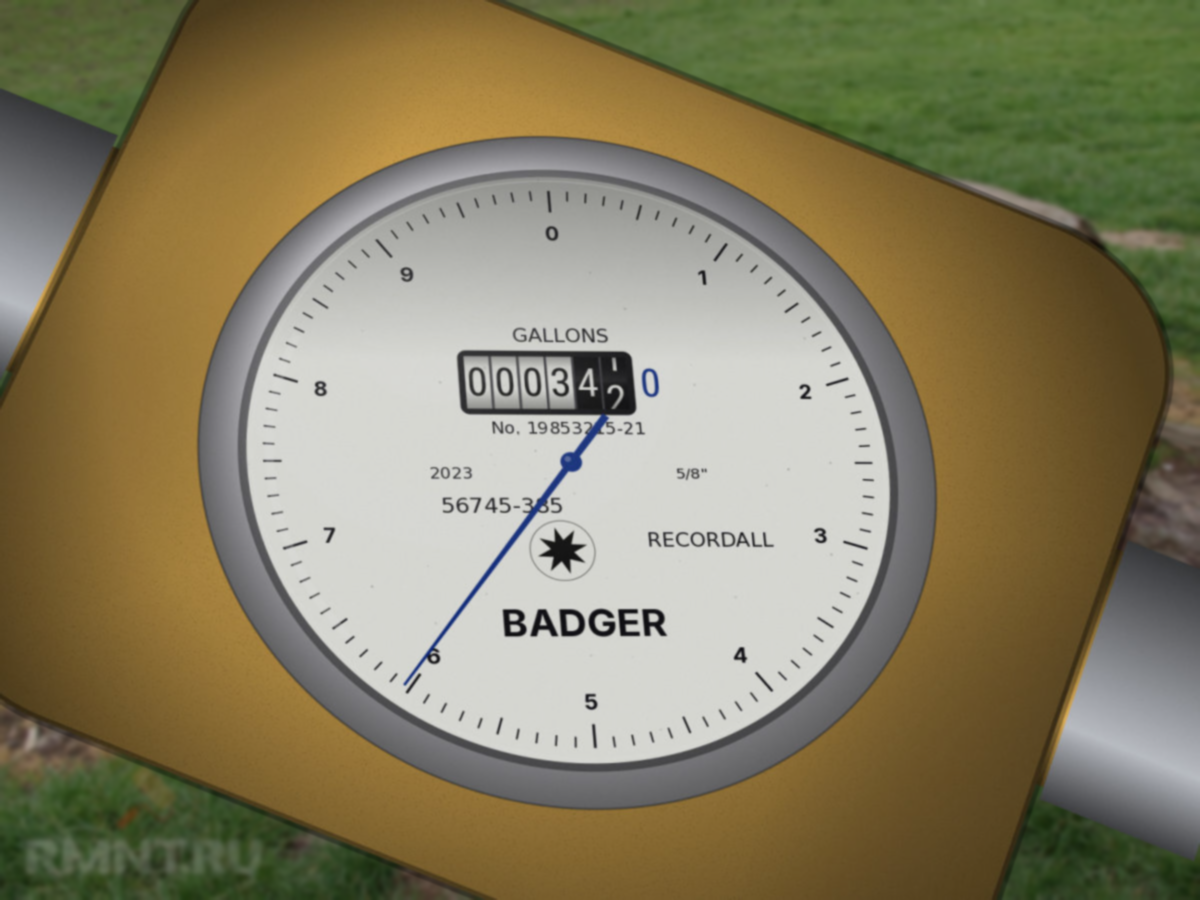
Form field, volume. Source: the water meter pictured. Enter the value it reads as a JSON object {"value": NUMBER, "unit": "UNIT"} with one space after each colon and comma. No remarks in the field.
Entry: {"value": 3416.0, "unit": "gal"}
